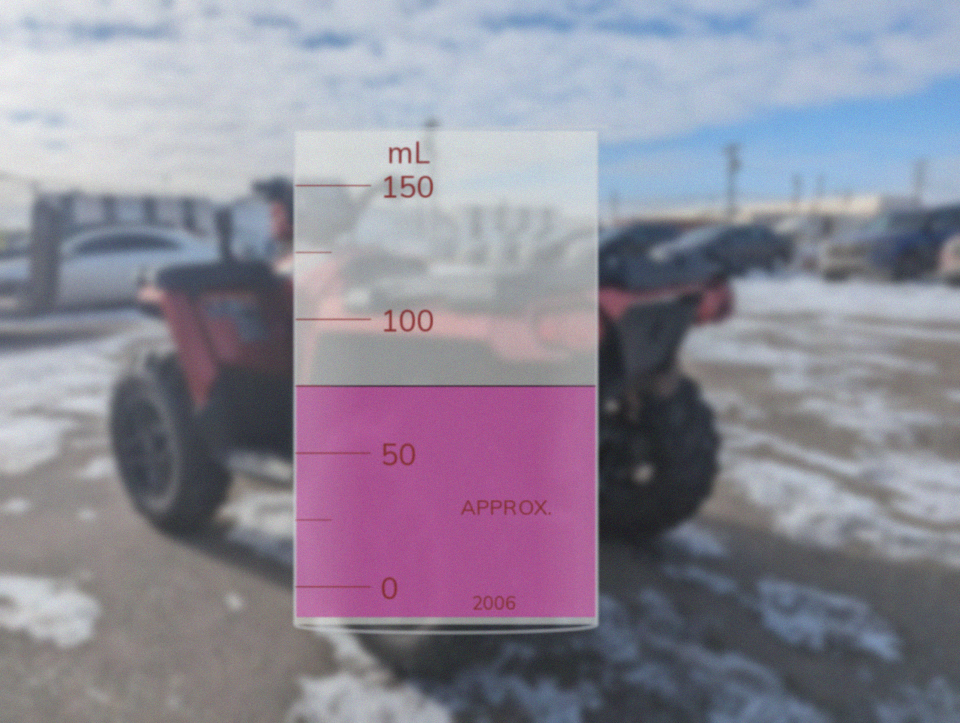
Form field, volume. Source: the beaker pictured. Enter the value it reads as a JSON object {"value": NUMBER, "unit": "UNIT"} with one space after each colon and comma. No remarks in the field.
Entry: {"value": 75, "unit": "mL"}
